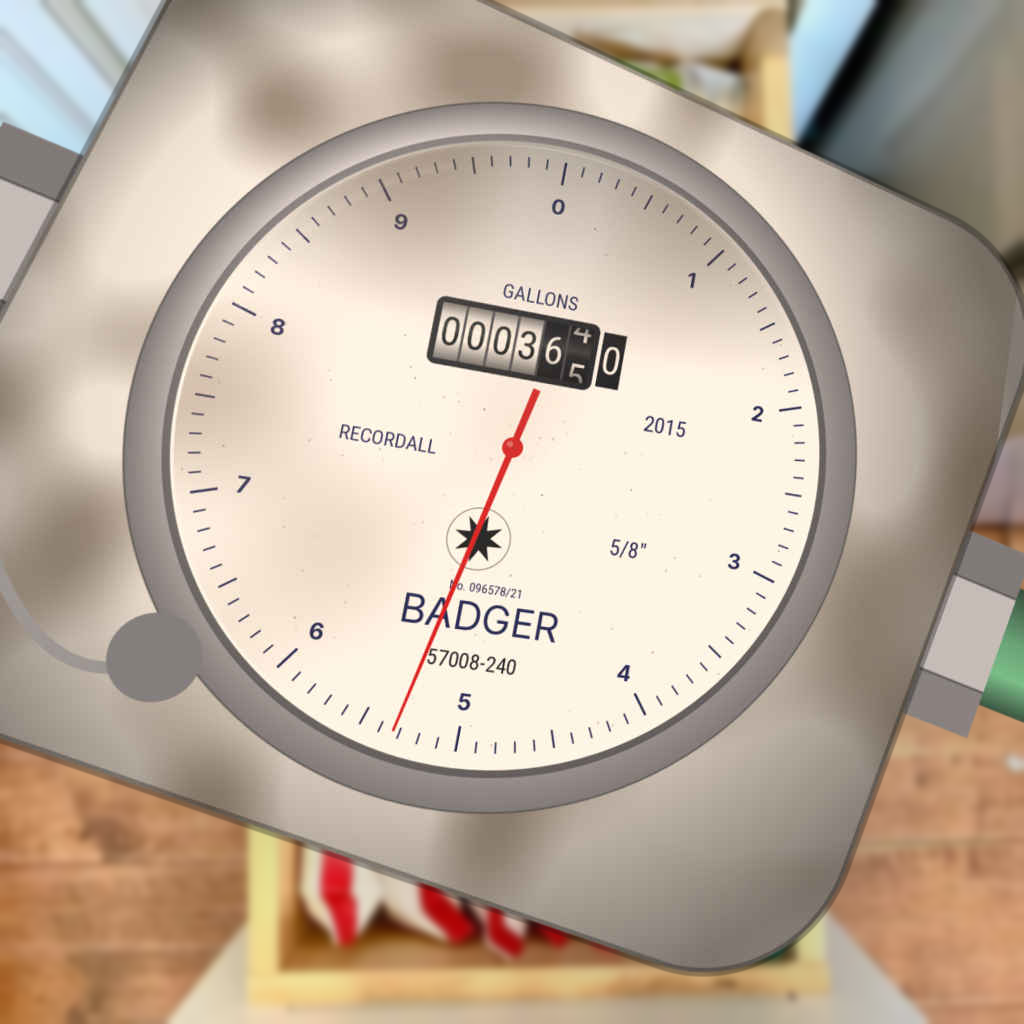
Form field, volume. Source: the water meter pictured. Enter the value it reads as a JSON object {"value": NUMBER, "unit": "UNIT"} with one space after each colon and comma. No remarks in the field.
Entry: {"value": 3645.3, "unit": "gal"}
